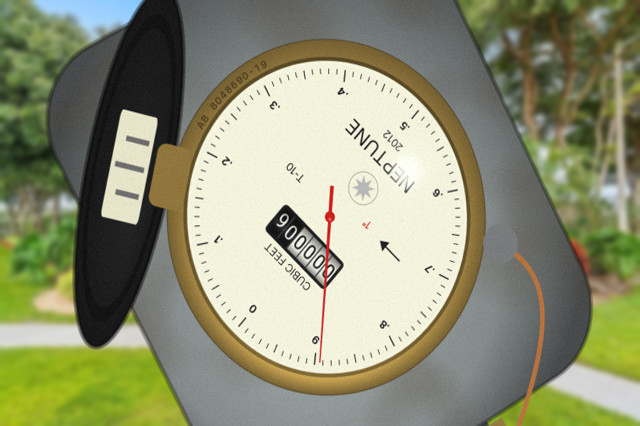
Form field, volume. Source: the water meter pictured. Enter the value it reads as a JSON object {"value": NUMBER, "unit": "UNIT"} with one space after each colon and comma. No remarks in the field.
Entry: {"value": 5.89, "unit": "ft³"}
